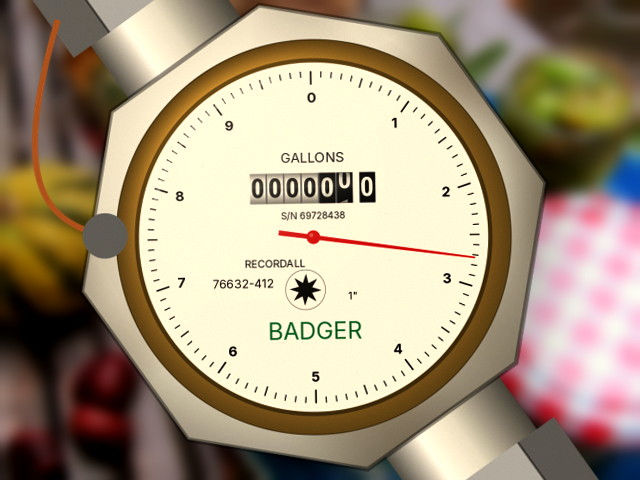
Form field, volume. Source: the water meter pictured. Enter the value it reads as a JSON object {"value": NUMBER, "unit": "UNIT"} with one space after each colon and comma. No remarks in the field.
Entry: {"value": 2.7, "unit": "gal"}
